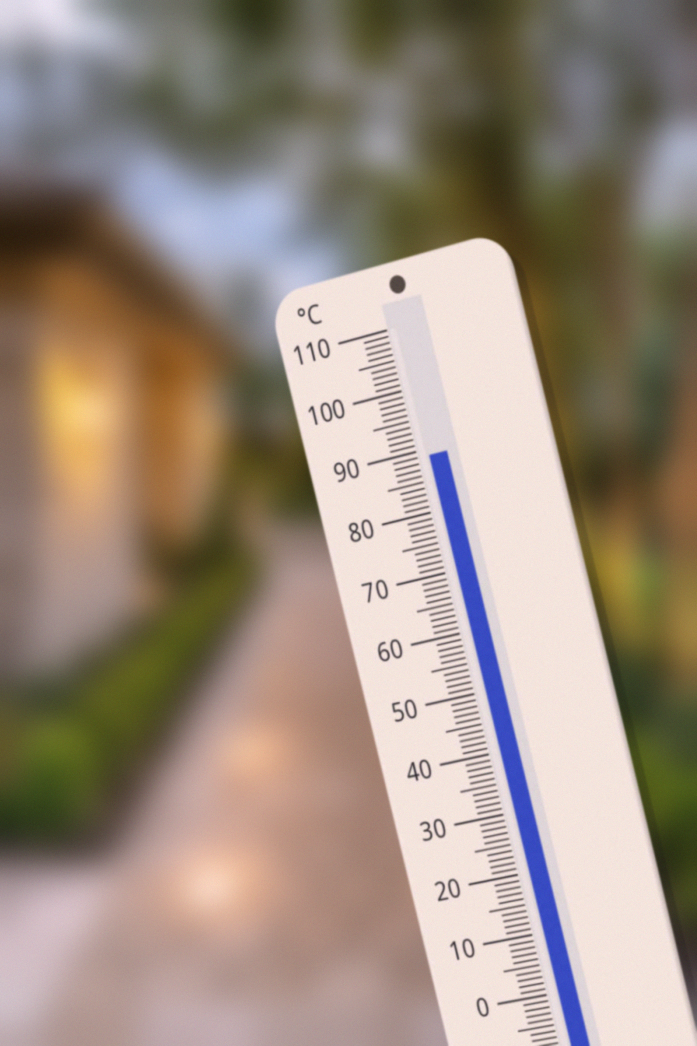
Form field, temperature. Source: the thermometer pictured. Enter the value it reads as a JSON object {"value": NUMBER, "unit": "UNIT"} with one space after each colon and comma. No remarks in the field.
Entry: {"value": 89, "unit": "°C"}
